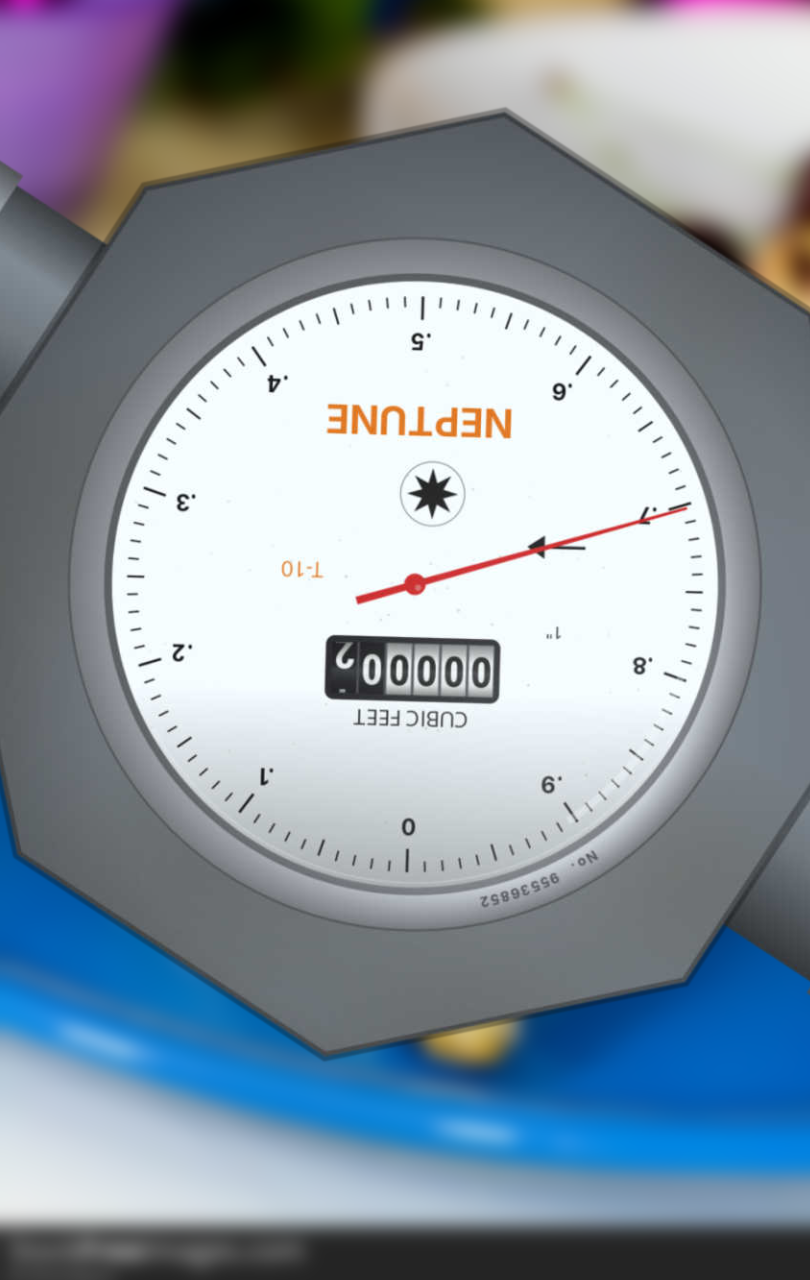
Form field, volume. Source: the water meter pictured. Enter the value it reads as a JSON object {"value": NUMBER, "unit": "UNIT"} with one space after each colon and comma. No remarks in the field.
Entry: {"value": 1.70, "unit": "ft³"}
